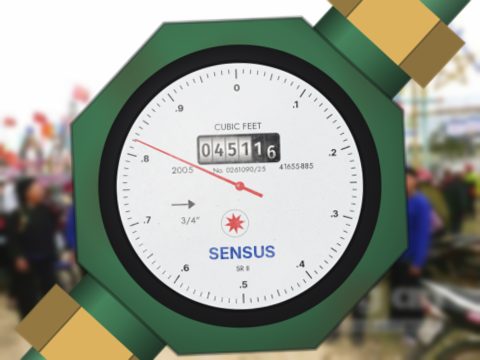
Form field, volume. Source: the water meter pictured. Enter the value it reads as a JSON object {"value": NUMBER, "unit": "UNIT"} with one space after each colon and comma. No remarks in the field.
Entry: {"value": 45115.82, "unit": "ft³"}
